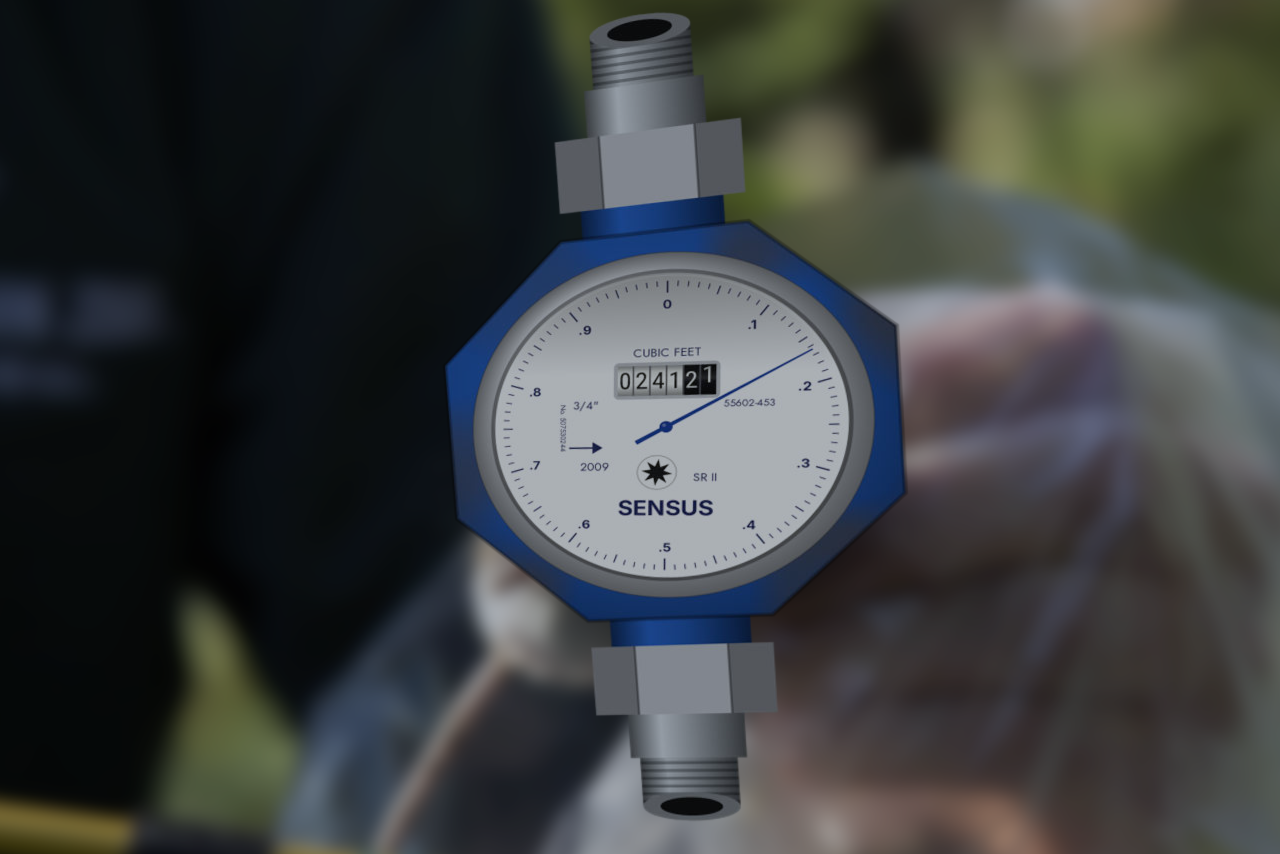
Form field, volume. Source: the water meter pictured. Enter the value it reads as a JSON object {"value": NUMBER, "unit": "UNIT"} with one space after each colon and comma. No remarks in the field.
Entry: {"value": 24121.16, "unit": "ft³"}
